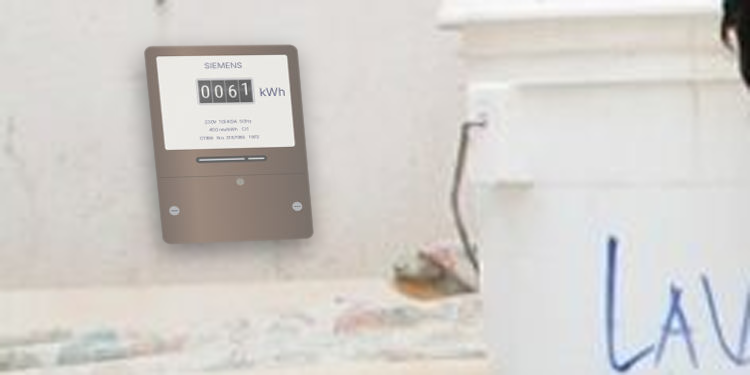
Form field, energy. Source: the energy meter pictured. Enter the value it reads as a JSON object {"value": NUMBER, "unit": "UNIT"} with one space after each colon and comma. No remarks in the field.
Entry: {"value": 61, "unit": "kWh"}
